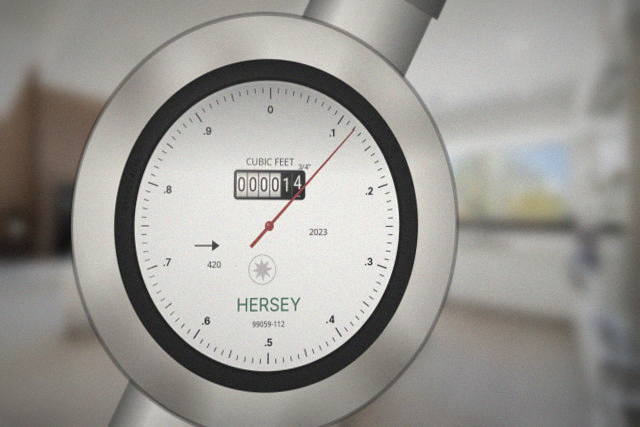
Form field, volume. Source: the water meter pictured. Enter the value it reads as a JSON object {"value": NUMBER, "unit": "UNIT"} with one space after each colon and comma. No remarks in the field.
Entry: {"value": 14.12, "unit": "ft³"}
